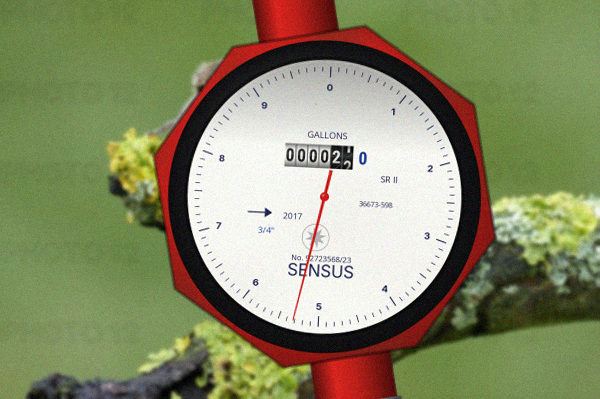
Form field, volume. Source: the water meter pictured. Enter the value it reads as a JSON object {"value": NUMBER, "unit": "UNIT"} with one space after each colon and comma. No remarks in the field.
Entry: {"value": 215.3, "unit": "gal"}
